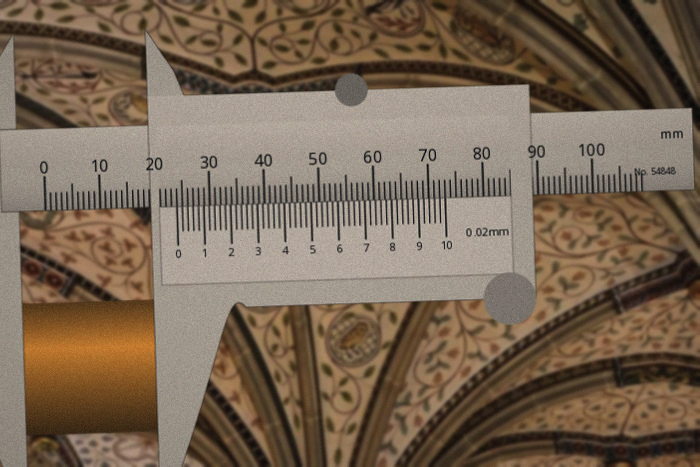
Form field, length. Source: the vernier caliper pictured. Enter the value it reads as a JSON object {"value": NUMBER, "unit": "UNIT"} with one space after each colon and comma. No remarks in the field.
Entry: {"value": 24.0, "unit": "mm"}
